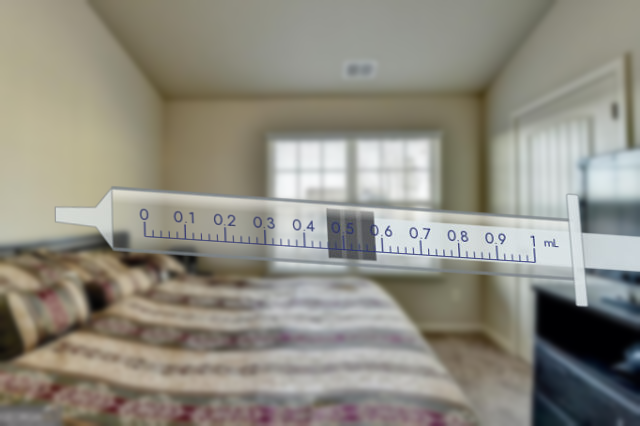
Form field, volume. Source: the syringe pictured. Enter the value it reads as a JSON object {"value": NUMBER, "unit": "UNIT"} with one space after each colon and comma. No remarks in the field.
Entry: {"value": 0.46, "unit": "mL"}
